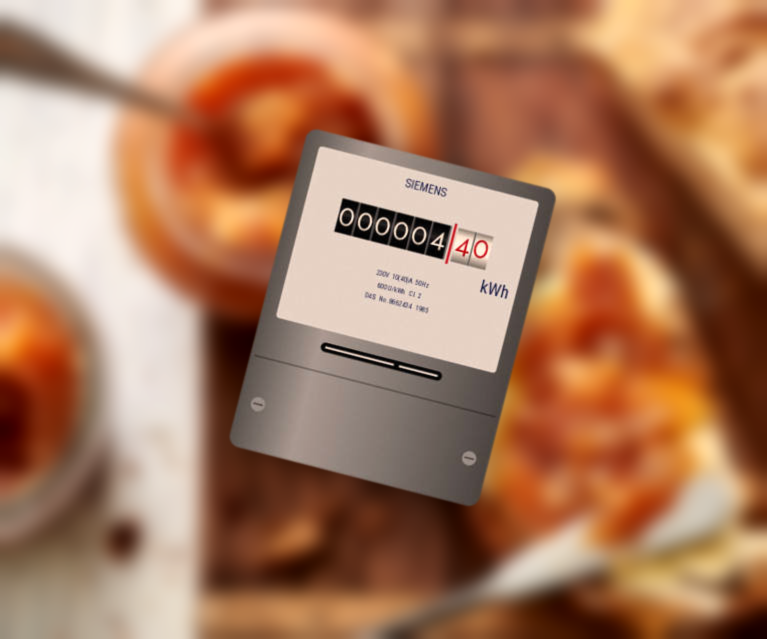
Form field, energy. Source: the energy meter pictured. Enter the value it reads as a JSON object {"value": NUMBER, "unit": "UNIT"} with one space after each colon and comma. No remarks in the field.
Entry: {"value": 4.40, "unit": "kWh"}
